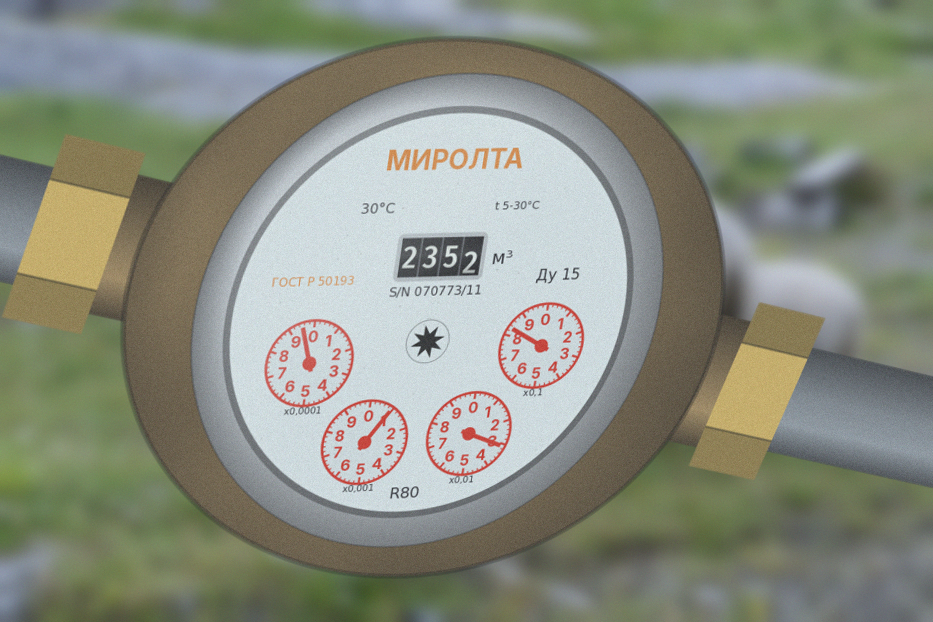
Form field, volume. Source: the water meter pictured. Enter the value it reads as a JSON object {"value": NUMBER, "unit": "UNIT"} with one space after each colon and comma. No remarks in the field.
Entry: {"value": 2351.8309, "unit": "m³"}
